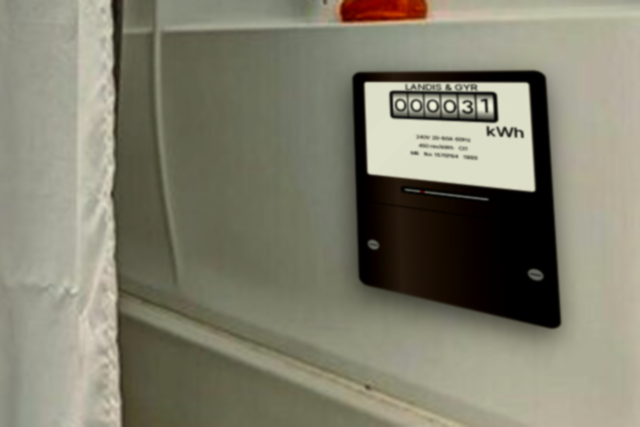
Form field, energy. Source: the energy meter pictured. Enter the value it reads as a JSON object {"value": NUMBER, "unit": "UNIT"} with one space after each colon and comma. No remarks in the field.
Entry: {"value": 31, "unit": "kWh"}
